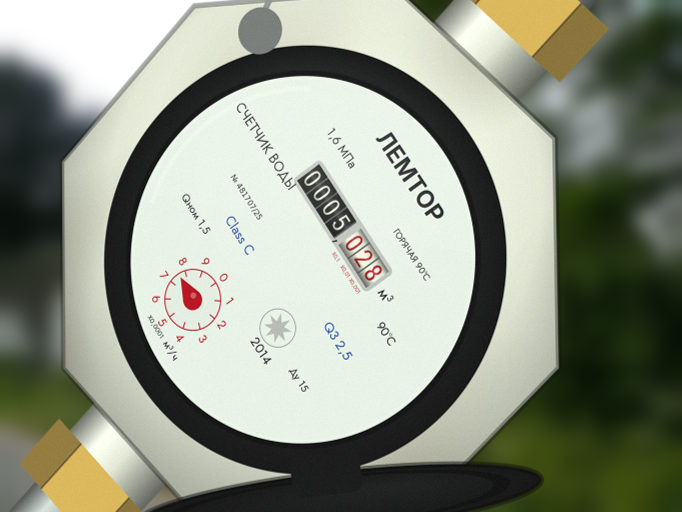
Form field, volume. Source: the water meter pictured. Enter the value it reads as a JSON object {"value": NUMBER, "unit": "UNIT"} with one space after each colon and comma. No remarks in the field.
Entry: {"value": 5.0287, "unit": "m³"}
